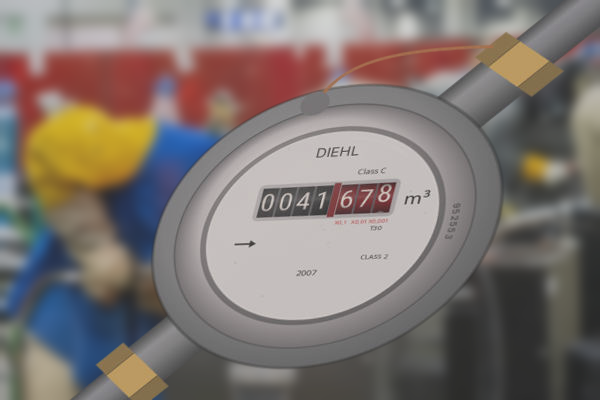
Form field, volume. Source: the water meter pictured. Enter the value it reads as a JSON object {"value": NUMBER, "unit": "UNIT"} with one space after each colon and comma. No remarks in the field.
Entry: {"value": 41.678, "unit": "m³"}
